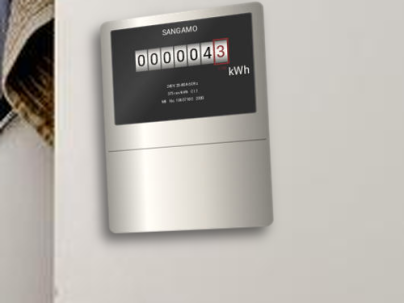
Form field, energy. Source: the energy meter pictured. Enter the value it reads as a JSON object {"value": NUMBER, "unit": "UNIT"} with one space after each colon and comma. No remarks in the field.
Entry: {"value": 4.3, "unit": "kWh"}
